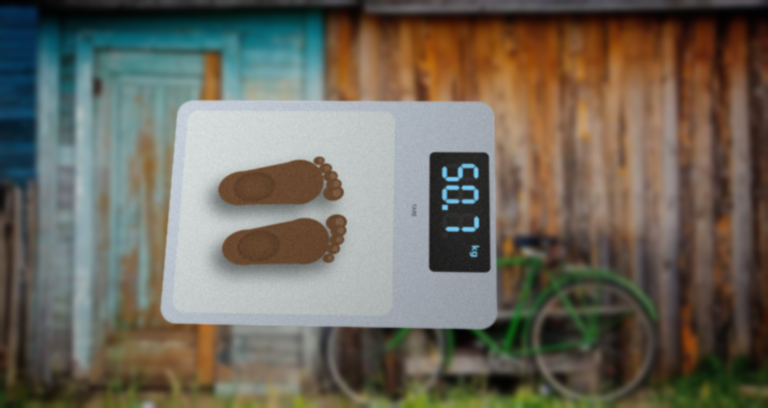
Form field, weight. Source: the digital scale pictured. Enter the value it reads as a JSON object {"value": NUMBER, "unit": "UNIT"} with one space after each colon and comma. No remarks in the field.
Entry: {"value": 50.7, "unit": "kg"}
